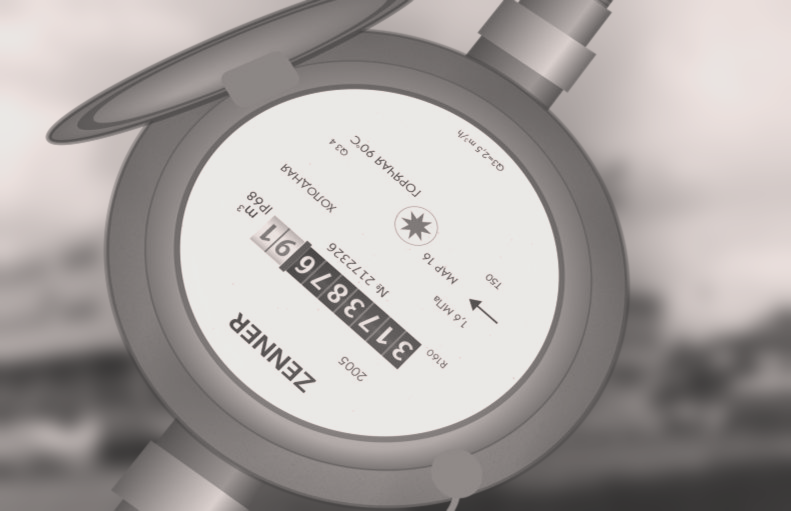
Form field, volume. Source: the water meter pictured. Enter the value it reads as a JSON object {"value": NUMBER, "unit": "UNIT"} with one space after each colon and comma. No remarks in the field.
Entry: {"value": 3173876.91, "unit": "m³"}
